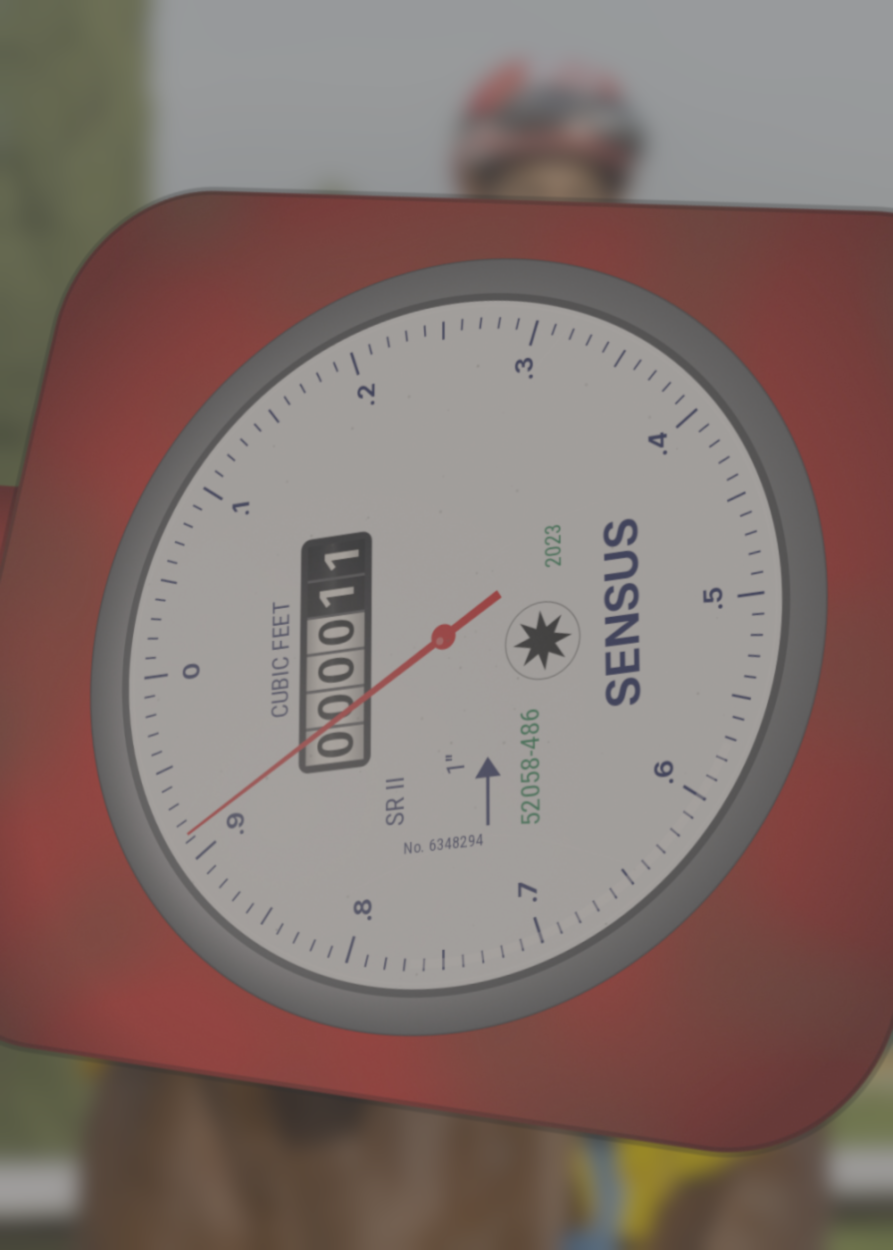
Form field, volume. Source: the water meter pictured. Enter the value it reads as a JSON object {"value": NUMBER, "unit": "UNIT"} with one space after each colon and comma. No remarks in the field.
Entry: {"value": 10.91, "unit": "ft³"}
